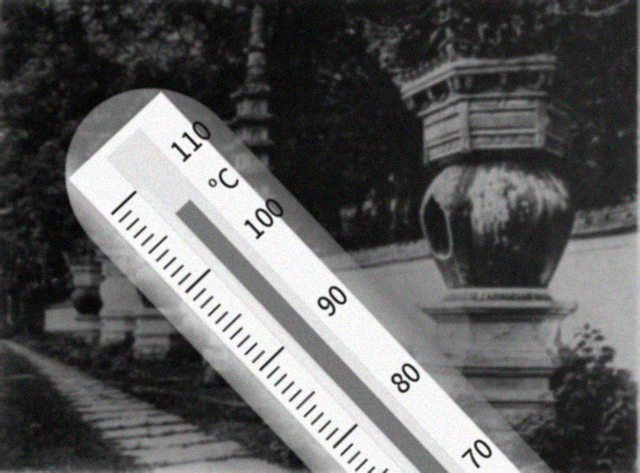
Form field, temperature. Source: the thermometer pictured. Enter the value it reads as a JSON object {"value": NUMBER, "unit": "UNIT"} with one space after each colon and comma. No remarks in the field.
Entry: {"value": 106, "unit": "°C"}
